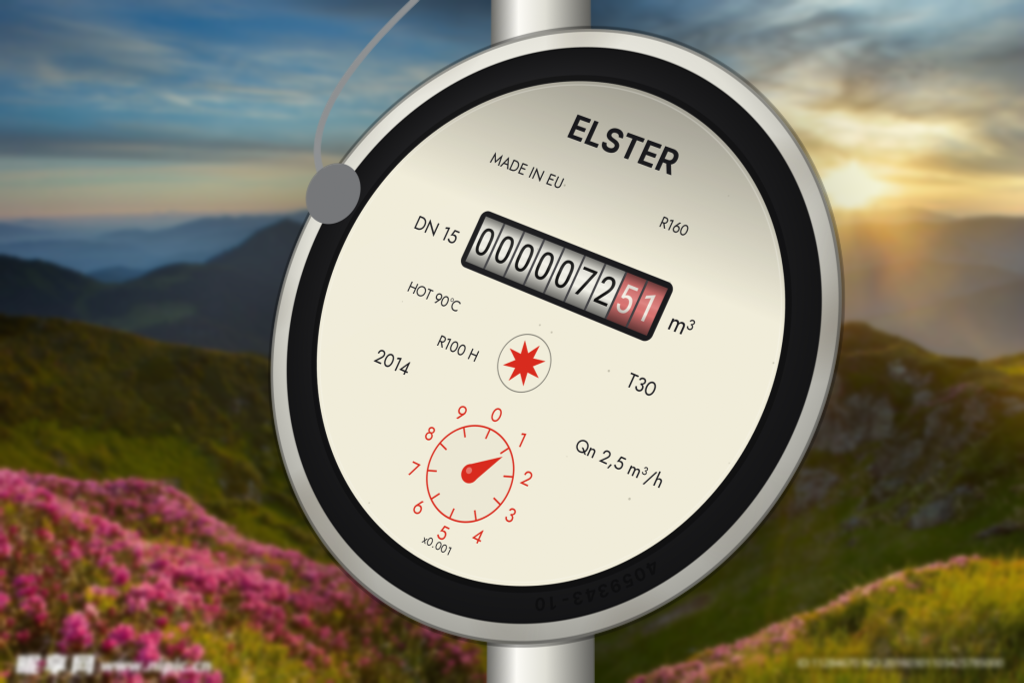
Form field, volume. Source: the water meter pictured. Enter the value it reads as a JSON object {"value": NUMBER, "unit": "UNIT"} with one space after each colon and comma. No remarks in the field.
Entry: {"value": 72.511, "unit": "m³"}
